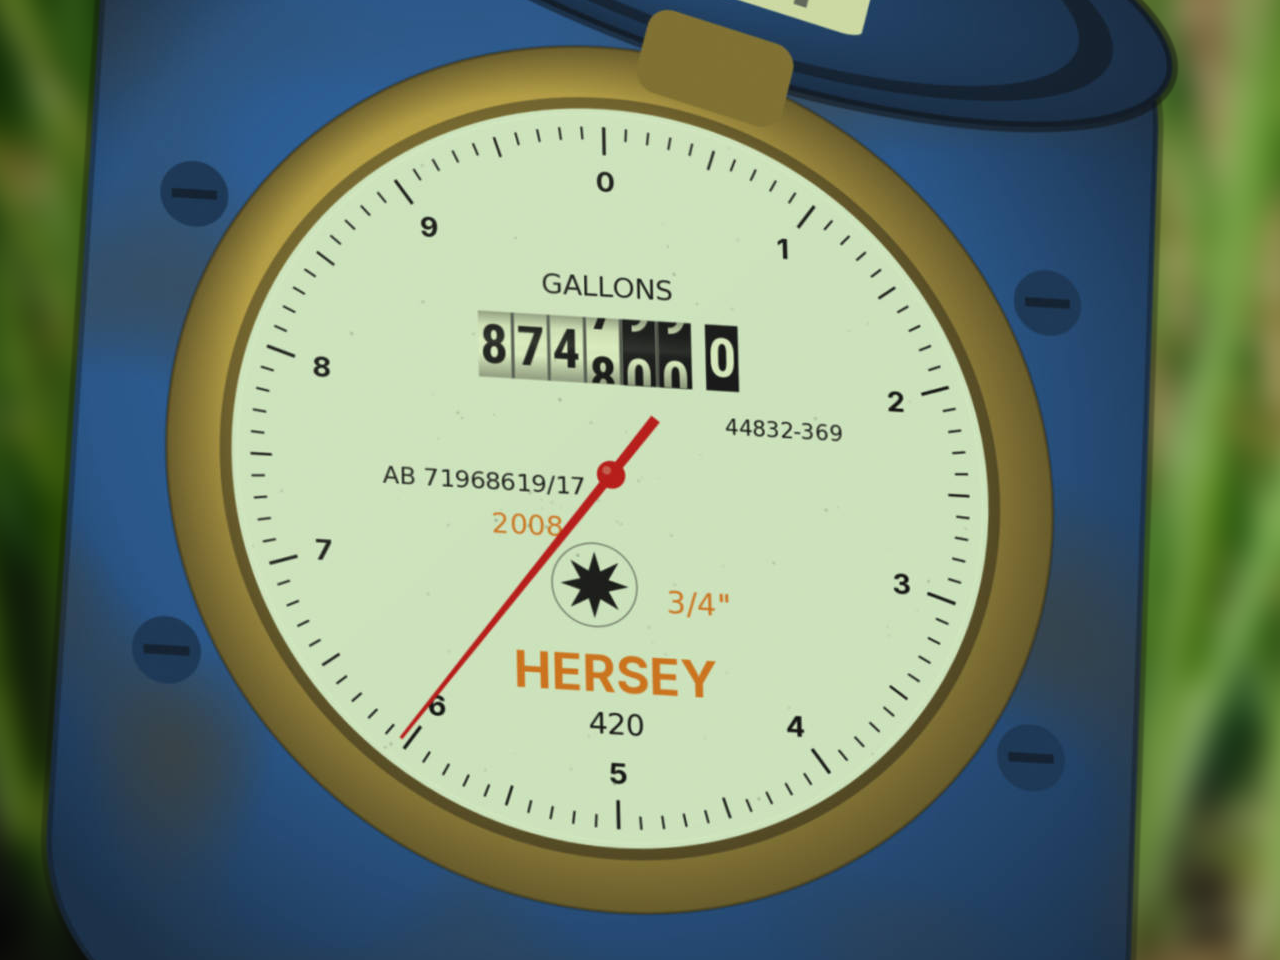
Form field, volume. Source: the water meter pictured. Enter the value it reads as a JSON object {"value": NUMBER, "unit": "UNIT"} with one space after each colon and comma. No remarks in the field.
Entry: {"value": 8747996.0, "unit": "gal"}
